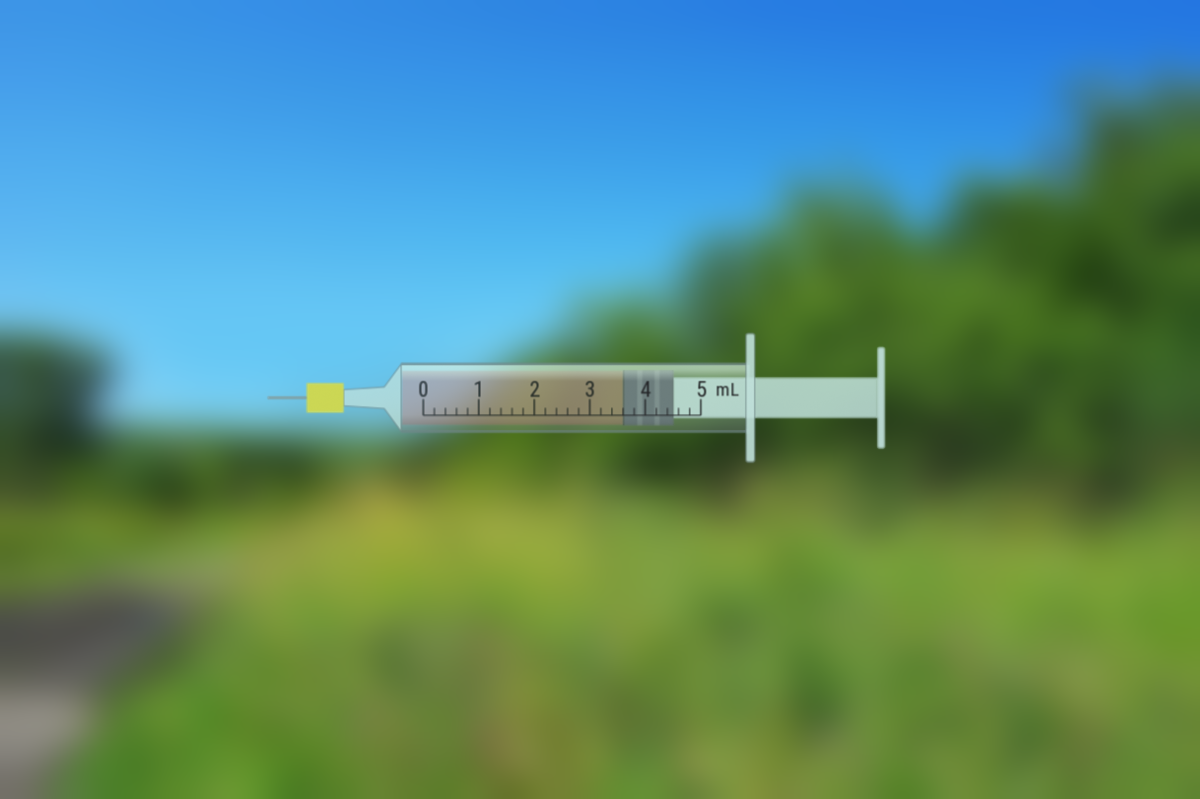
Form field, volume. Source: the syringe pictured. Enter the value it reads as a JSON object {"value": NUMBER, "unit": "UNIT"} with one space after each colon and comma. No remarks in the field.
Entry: {"value": 3.6, "unit": "mL"}
